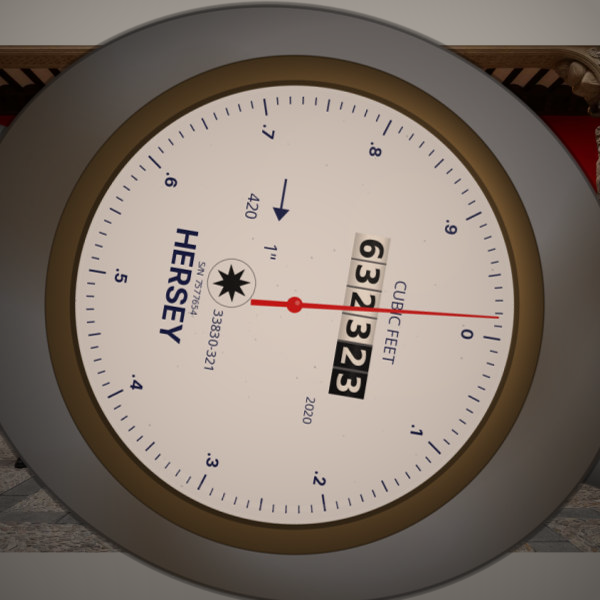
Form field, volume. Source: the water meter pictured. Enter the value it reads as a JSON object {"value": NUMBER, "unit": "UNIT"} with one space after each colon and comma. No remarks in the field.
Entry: {"value": 632322.98, "unit": "ft³"}
